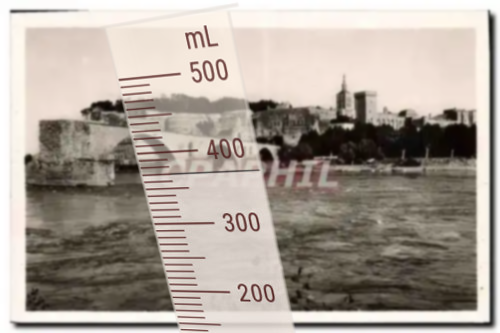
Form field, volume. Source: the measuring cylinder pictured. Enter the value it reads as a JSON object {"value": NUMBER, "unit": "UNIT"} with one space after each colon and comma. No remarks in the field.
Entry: {"value": 370, "unit": "mL"}
